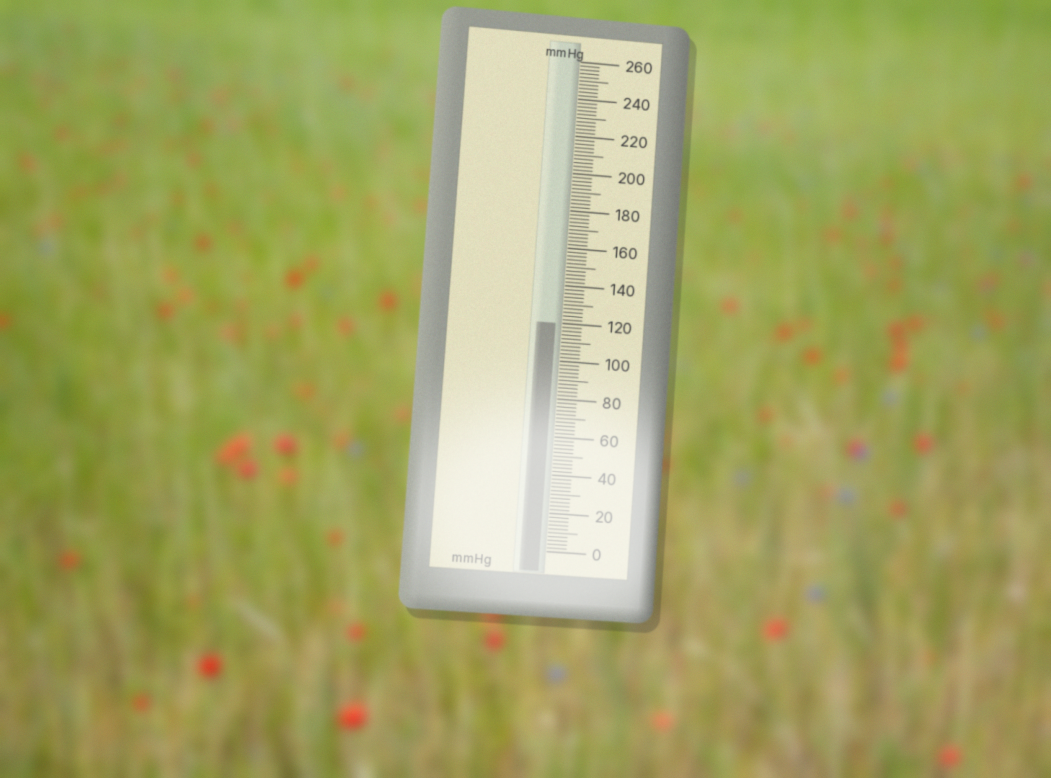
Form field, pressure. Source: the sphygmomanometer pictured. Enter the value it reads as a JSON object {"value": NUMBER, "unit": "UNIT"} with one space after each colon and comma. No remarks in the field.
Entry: {"value": 120, "unit": "mmHg"}
